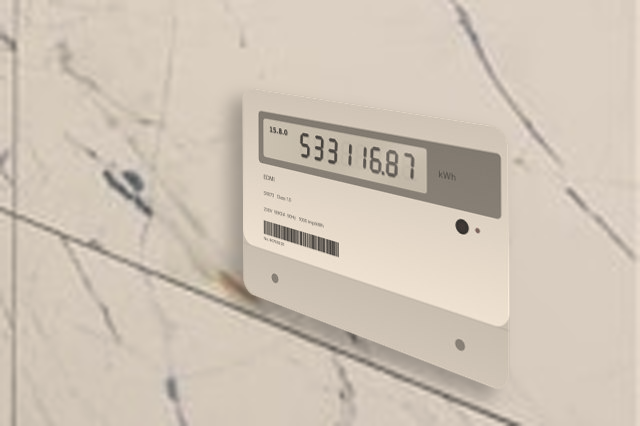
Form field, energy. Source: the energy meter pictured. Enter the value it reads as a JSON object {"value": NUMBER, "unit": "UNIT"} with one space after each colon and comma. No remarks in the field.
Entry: {"value": 533116.87, "unit": "kWh"}
